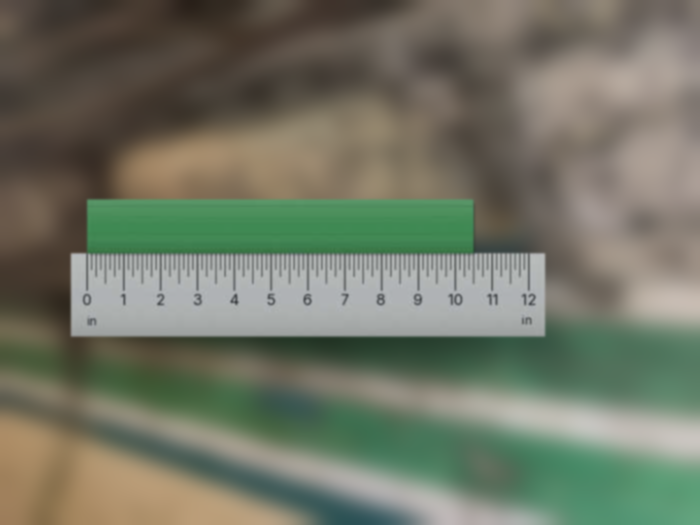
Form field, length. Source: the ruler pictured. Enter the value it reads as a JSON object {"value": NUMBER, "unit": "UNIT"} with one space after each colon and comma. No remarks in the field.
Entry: {"value": 10.5, "unit": "in"}
